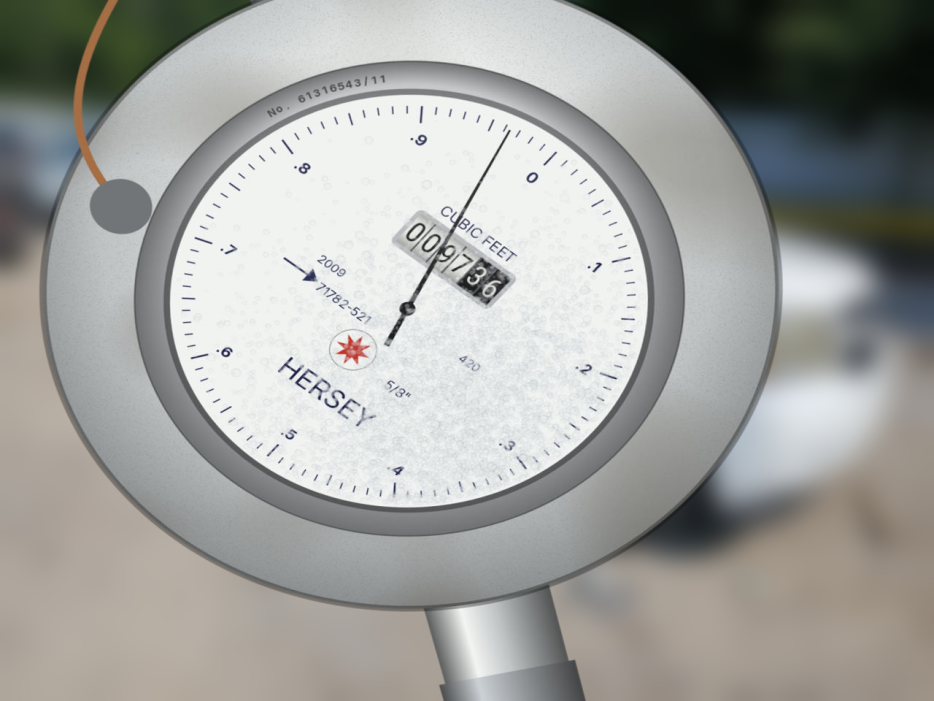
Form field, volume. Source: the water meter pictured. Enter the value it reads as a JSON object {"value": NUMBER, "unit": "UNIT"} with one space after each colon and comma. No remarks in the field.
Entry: {"value": 9735.96, "unit": "ft³"}
